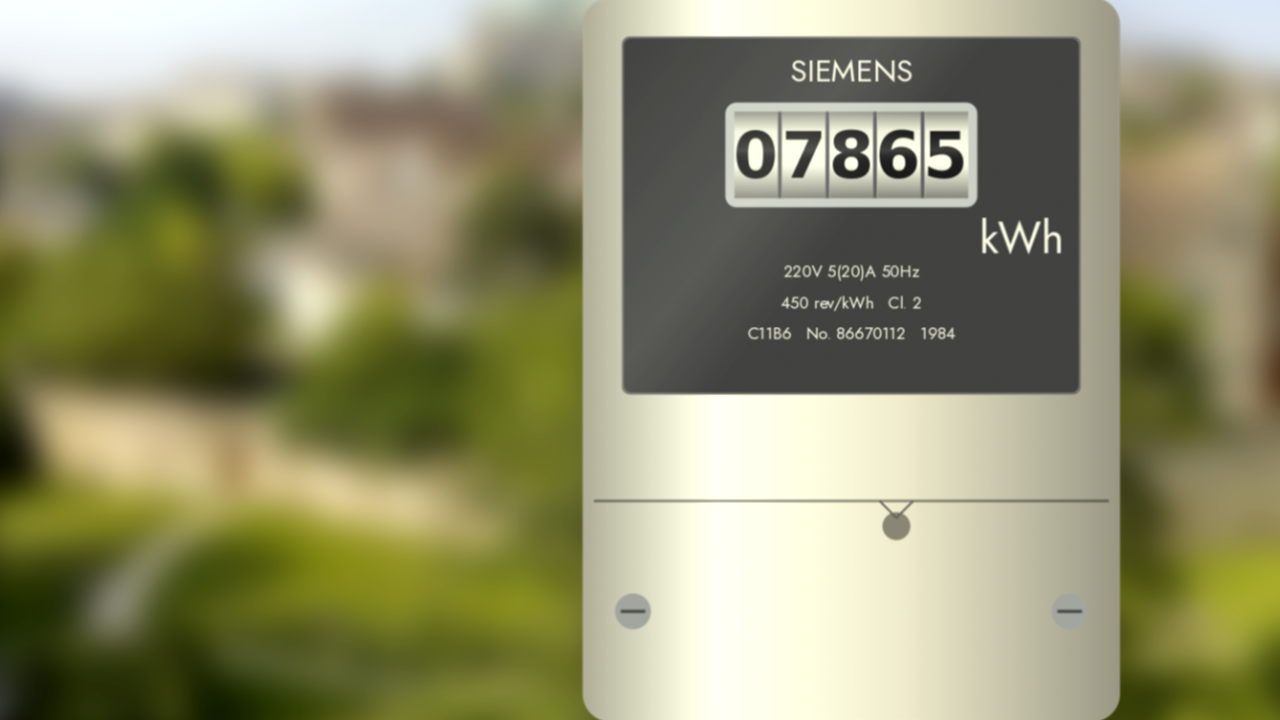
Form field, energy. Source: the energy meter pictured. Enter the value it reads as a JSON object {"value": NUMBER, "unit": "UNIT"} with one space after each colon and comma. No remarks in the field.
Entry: {"value": 7865, "unit": "kWh"}
